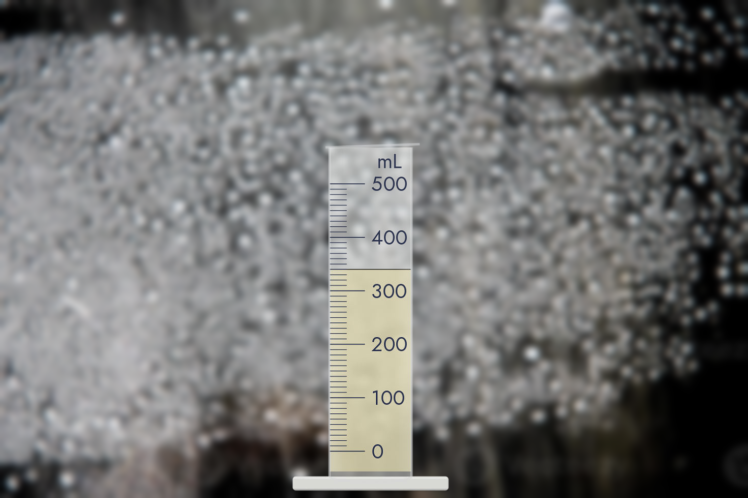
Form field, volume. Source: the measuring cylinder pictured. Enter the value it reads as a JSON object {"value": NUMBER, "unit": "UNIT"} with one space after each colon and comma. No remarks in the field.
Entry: {"value": 340, "unit": "mL"}
